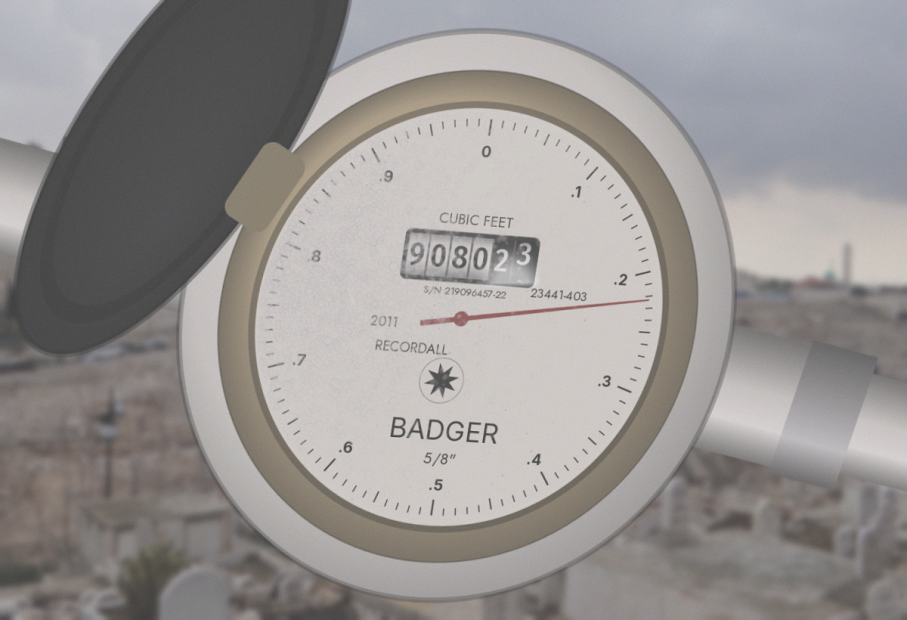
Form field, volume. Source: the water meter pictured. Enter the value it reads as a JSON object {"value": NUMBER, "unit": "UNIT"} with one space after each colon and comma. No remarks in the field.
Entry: {"value": 908023.22, "unit": "ft³"}
